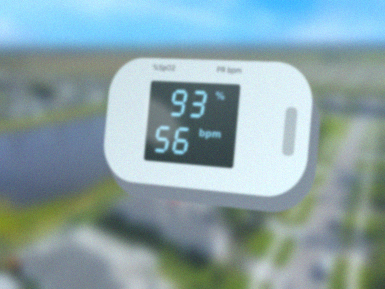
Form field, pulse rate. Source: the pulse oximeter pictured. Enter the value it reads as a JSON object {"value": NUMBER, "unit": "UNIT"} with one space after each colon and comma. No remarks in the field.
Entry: {"value": 56, "unit": "bpm"}
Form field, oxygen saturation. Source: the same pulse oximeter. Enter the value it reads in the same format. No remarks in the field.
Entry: {"value": 93, "unit": "%"}
